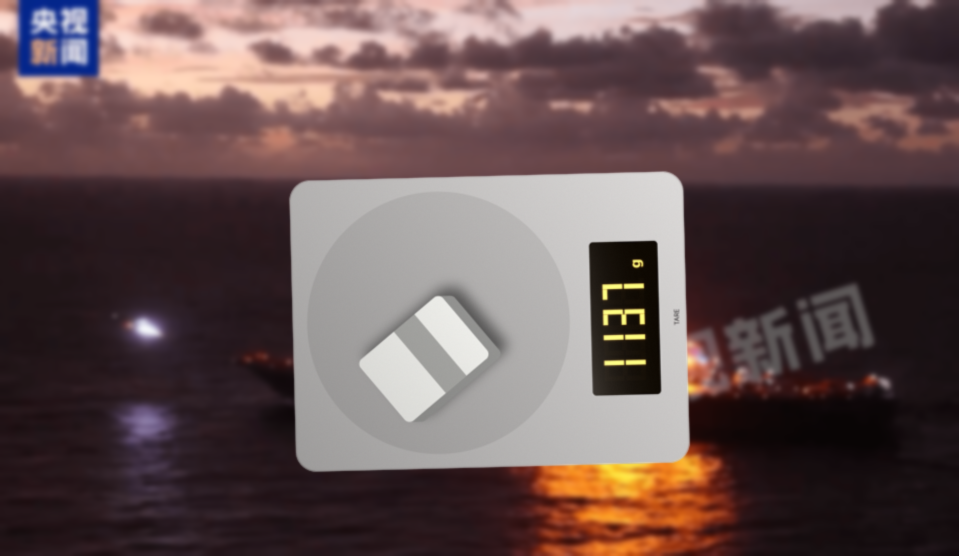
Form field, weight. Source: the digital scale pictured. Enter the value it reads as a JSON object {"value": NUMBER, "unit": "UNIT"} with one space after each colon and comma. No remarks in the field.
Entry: {"value": 1137, "unit": "g"}
